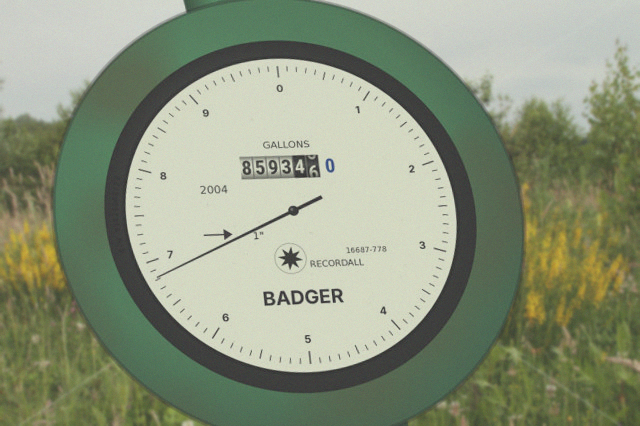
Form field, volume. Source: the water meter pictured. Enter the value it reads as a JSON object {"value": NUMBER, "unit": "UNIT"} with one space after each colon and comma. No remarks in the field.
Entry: {"value": 8593456.8, "unit": "gal"}
